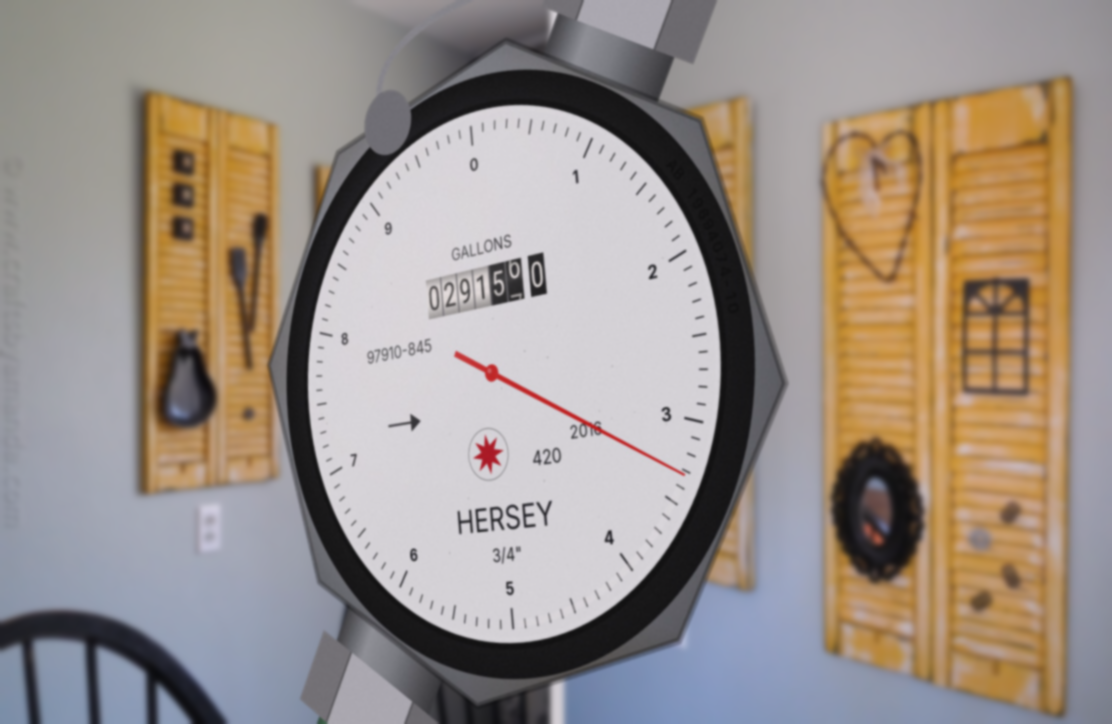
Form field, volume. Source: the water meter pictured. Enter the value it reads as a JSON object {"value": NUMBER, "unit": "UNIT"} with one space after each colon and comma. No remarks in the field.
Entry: {"value": 291563.3, "unit": "gal"}
